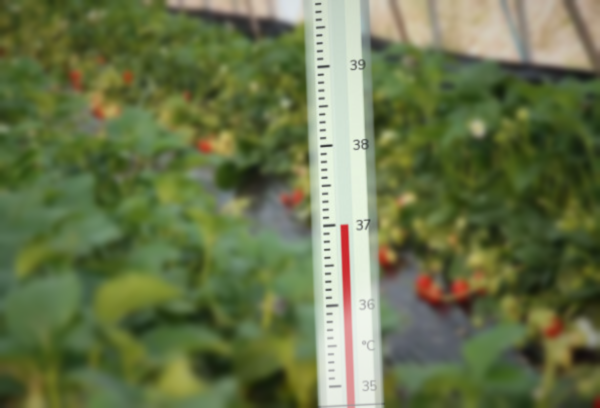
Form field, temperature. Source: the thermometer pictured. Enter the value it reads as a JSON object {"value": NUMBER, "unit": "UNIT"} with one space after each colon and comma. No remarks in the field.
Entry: {"value": 37, "unit": "°C"}
